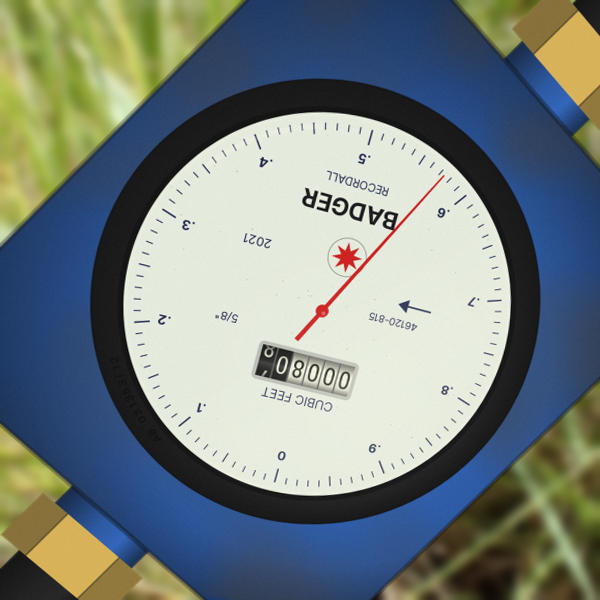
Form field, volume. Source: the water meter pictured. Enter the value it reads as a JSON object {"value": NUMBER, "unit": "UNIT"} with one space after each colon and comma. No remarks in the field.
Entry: {"value": 807.57, "unit": "ft³"}
